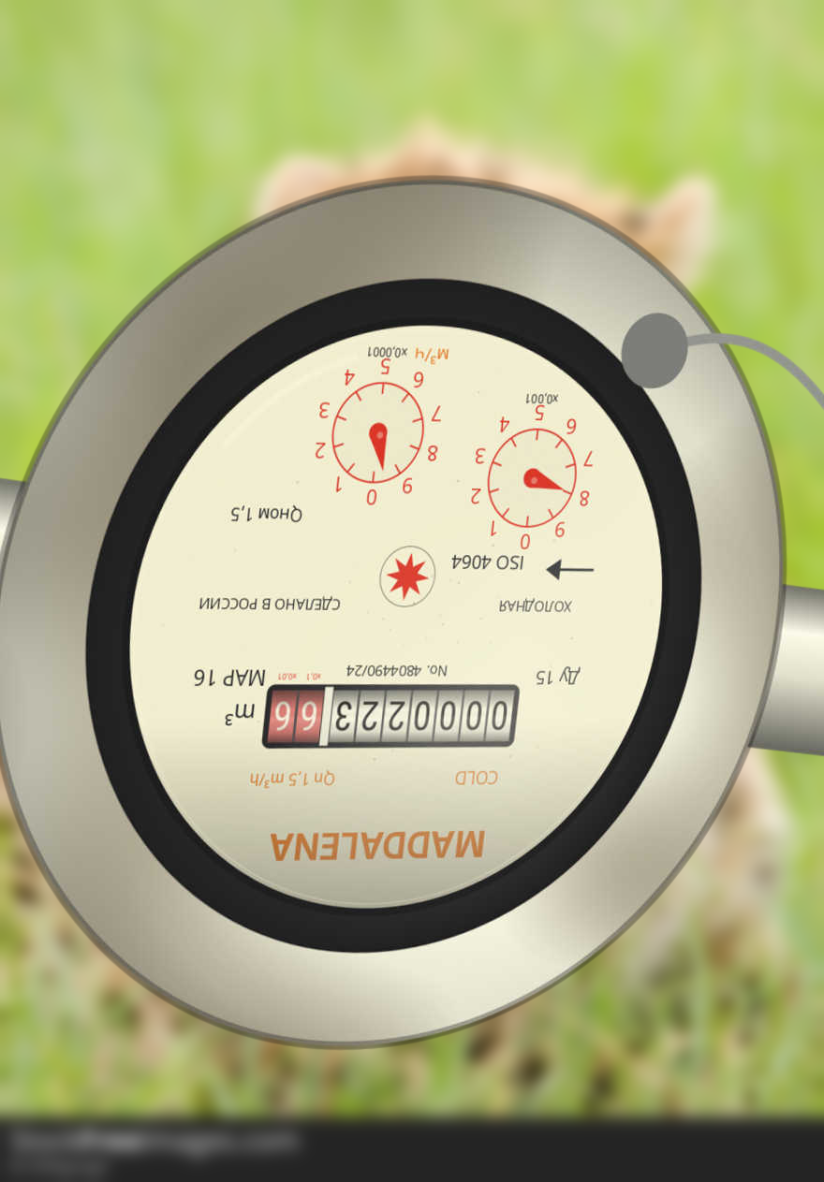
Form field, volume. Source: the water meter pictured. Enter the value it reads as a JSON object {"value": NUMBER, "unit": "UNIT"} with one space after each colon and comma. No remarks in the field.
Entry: {"value": 223.6679, "unit": "m³"}
